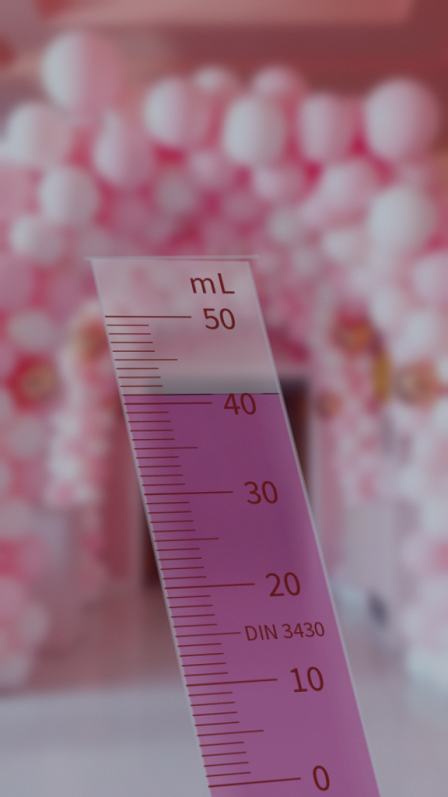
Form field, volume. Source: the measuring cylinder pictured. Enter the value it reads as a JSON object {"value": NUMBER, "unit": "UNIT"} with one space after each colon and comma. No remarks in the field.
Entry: {"value": 41, "unit": "mL"}
